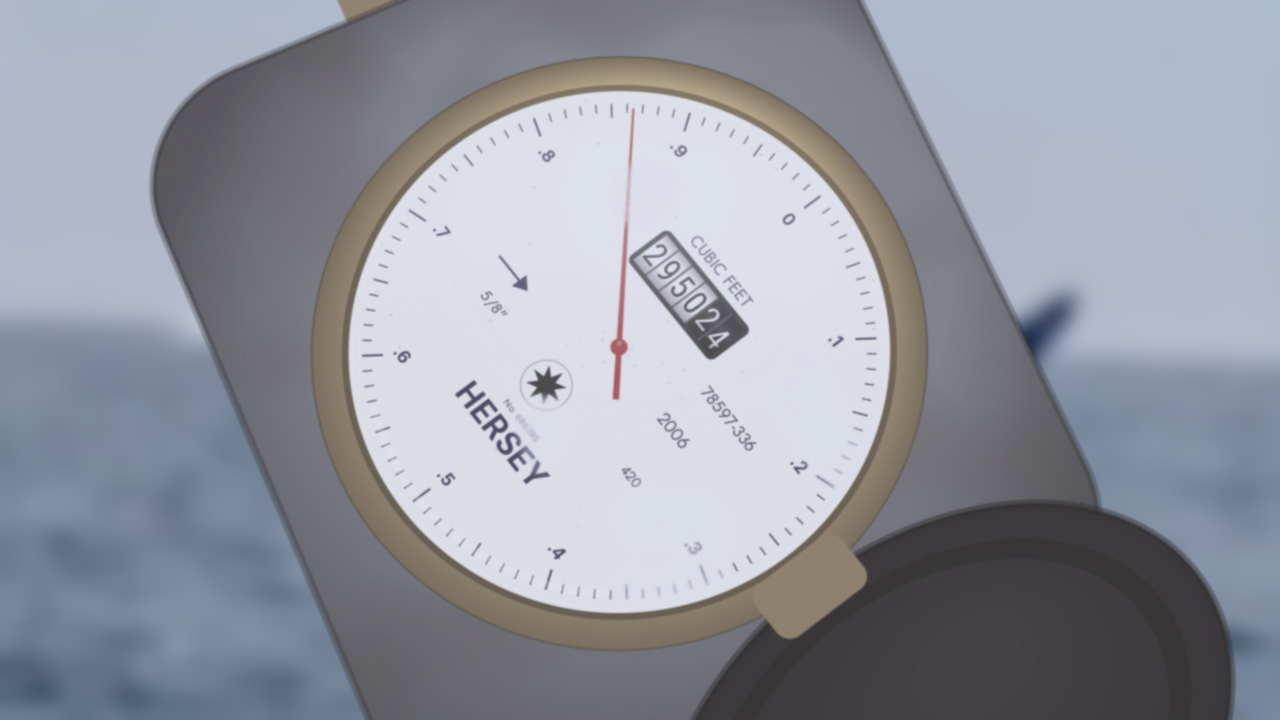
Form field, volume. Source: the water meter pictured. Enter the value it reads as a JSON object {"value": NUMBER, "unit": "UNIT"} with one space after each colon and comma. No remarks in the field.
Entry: {"value": 295023.86, "unit": "ft³"}
